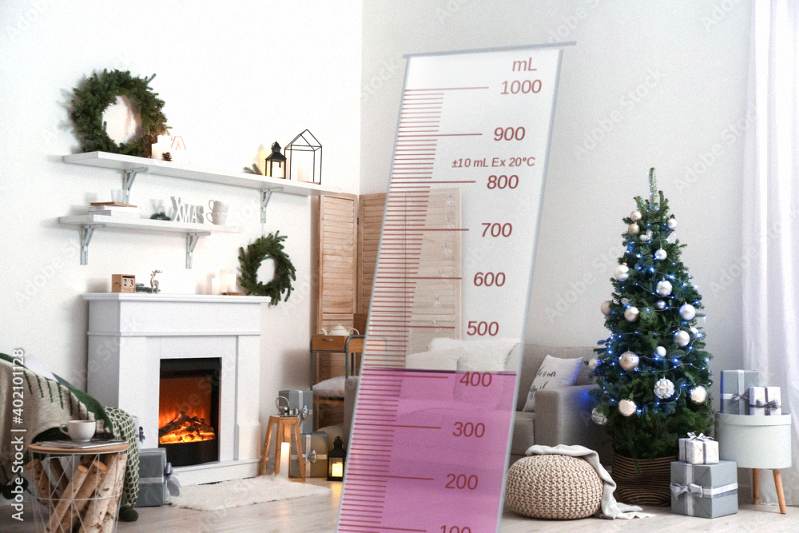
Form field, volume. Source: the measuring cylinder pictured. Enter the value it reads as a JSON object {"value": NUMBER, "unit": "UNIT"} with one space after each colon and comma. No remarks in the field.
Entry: {"value": 410, "unit": "mL"}
